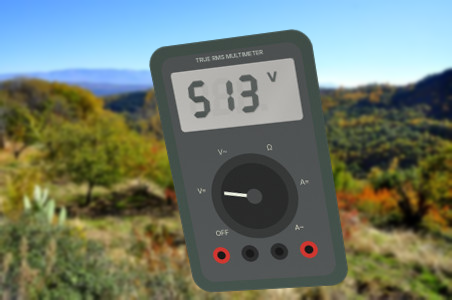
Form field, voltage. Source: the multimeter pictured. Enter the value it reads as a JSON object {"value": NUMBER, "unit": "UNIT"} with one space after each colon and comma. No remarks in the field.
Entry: {"value": 513, "unit": "V"}
